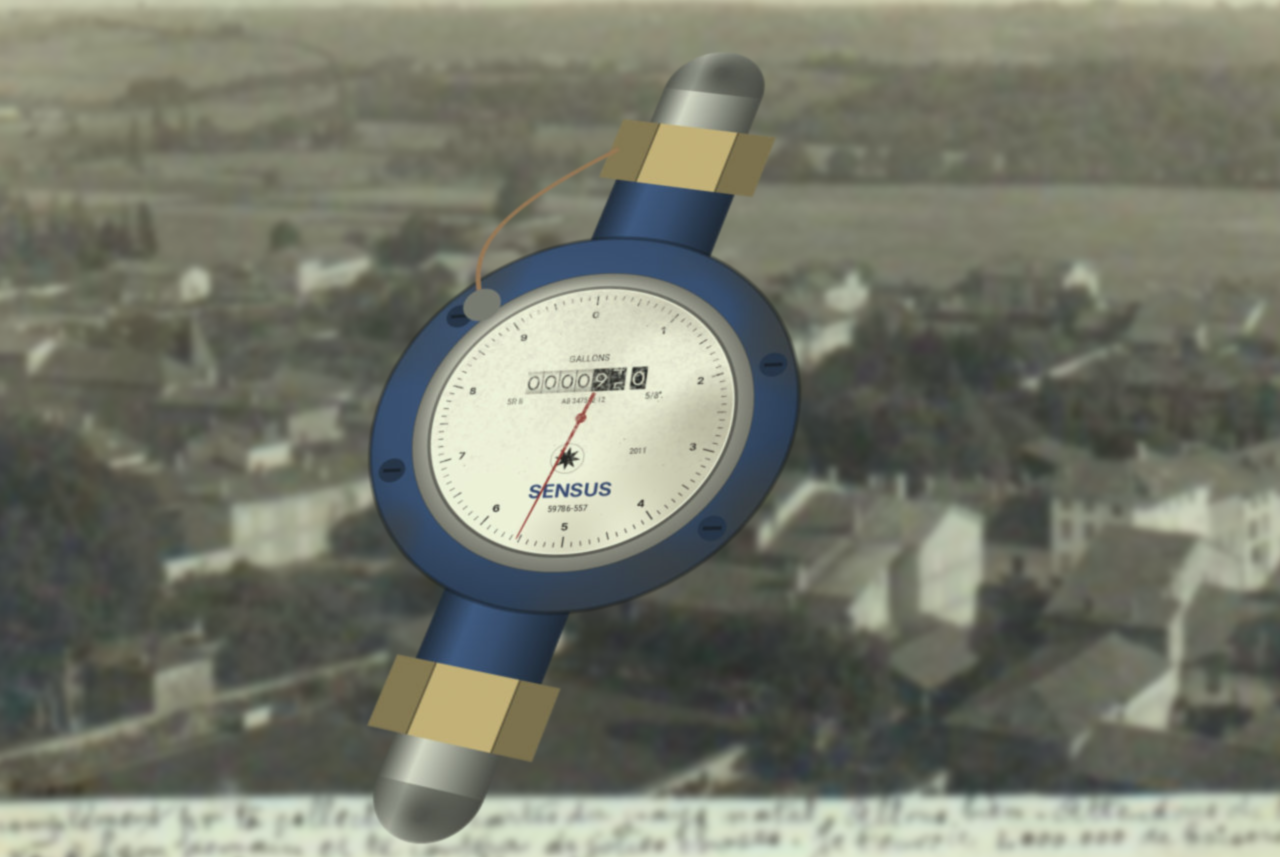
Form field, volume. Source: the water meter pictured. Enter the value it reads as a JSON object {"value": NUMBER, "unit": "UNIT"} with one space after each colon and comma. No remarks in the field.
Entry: {"value": 945.5, "unit": "gal"}
